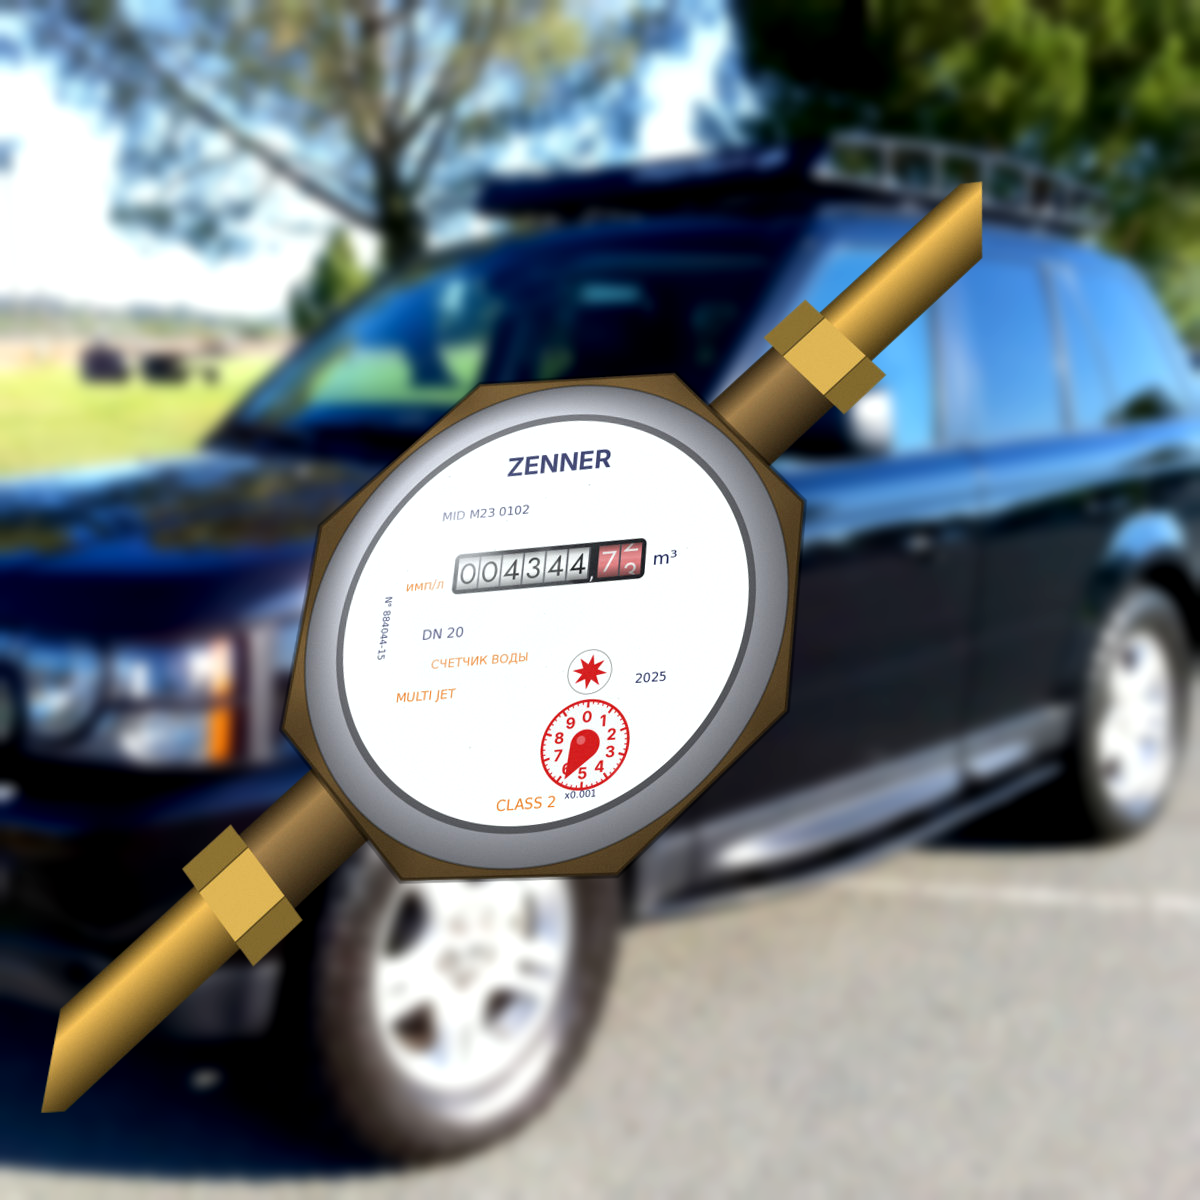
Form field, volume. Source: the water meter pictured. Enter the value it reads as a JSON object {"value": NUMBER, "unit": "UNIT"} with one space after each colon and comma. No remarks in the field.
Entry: {"value": 4344.725, "unit": "m³"}
